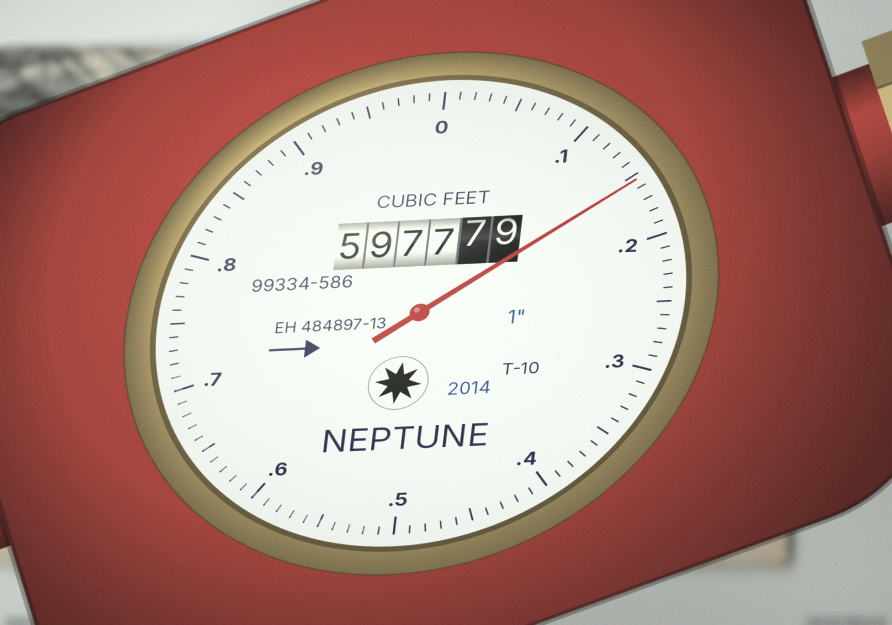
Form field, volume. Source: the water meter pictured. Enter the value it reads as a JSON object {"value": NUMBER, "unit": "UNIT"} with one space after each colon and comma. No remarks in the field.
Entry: {"value": 597779.15, "unit": "ft³"}
